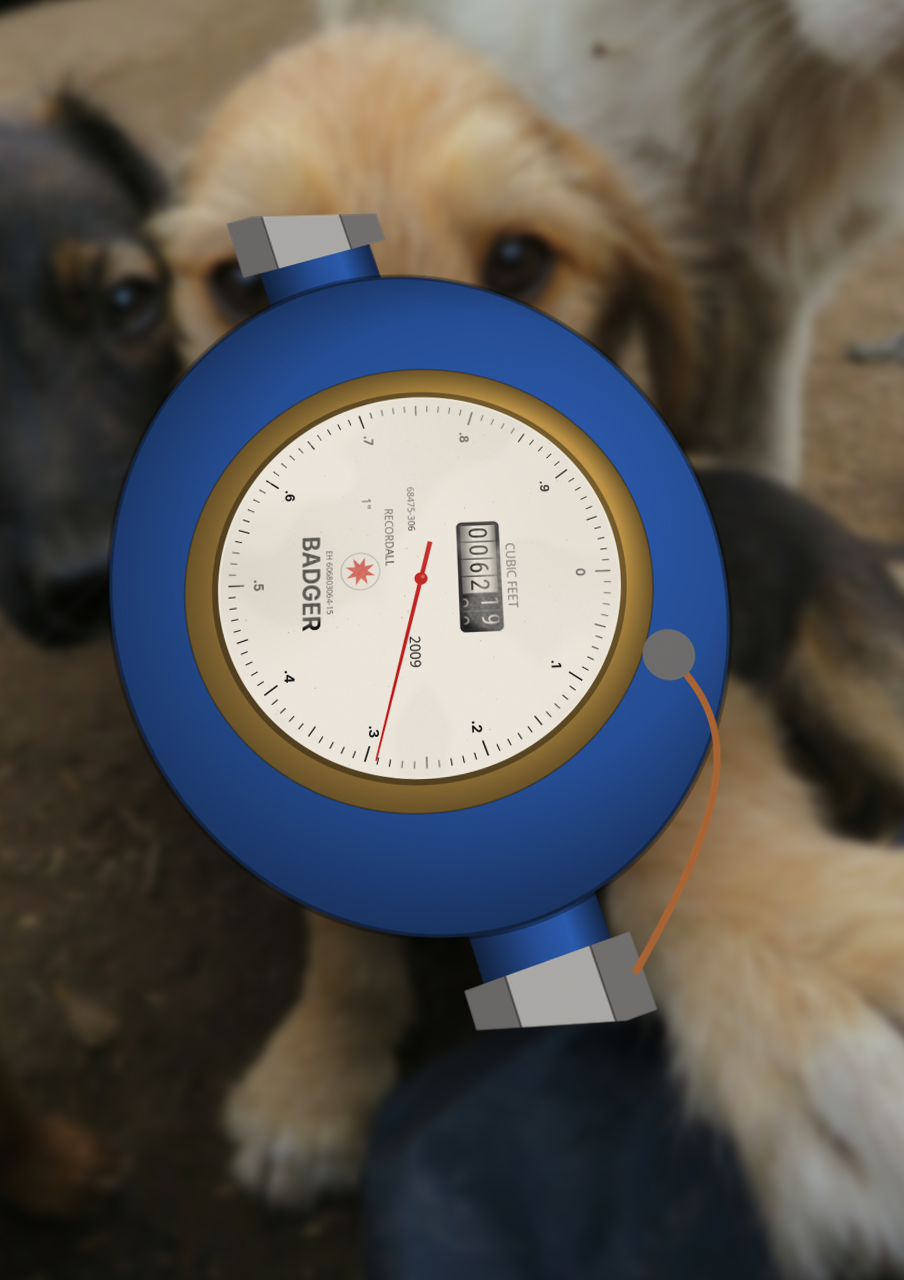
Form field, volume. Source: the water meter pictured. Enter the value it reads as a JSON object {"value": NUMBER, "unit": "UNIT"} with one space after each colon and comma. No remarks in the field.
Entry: {"value": 6219.29, "unit": "ft³"}
